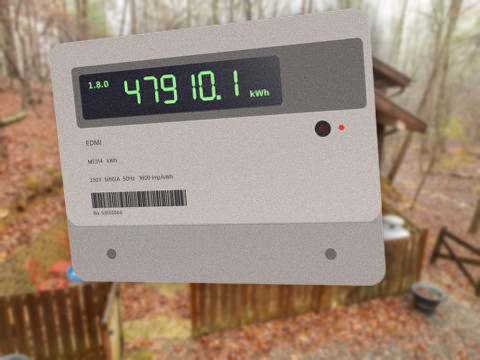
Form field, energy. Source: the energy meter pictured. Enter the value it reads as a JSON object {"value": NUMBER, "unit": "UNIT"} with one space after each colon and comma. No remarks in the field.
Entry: {"value": 47910.1, "unit": "kWh"}
